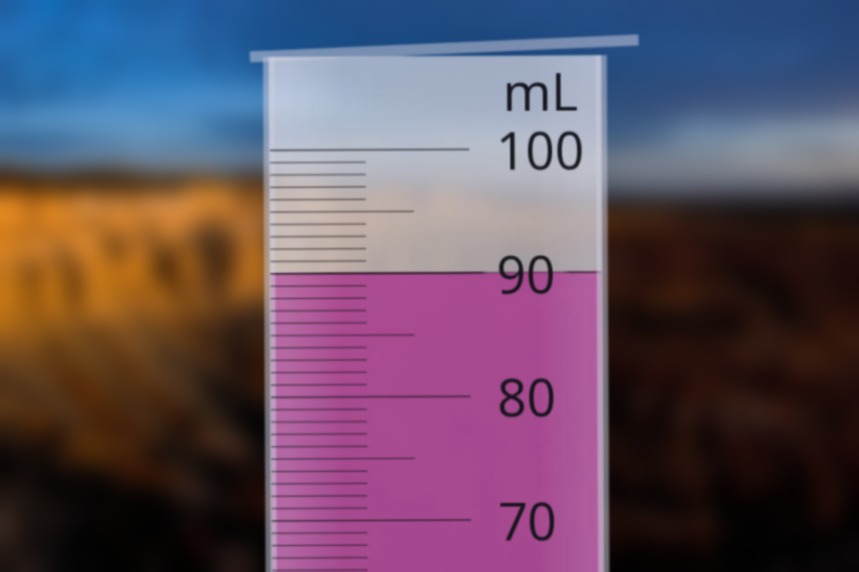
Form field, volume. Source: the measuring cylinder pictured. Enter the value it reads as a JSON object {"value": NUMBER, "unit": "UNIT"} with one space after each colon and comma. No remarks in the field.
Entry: {"value": 90, "unit": "mL"}
